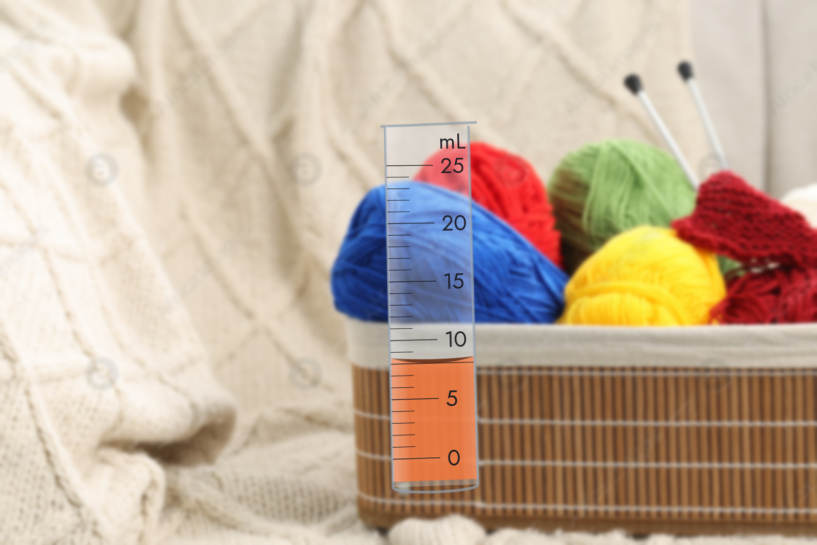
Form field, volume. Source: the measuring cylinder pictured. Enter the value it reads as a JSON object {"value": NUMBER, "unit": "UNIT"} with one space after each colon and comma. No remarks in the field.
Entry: {"value": 8, "unit": "mL"}
